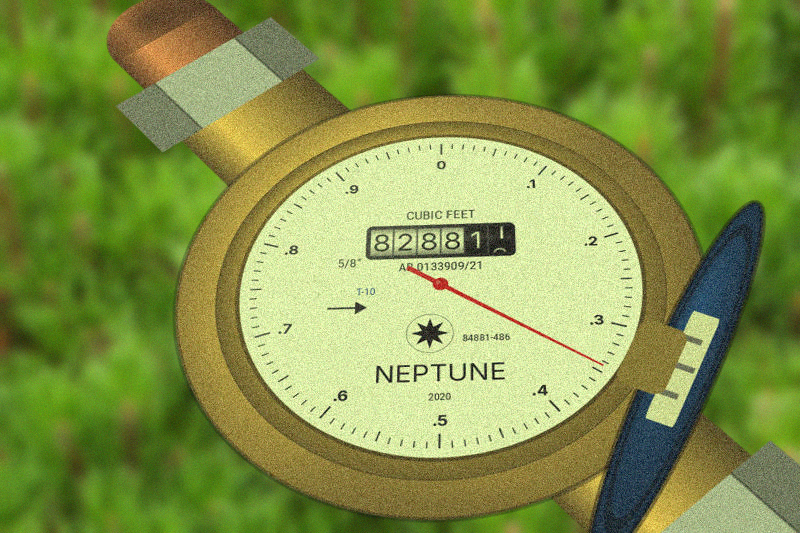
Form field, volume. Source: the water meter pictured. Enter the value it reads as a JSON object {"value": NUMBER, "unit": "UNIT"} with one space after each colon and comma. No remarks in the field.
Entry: {"value": 828811.34, "unit": "ft³"}
